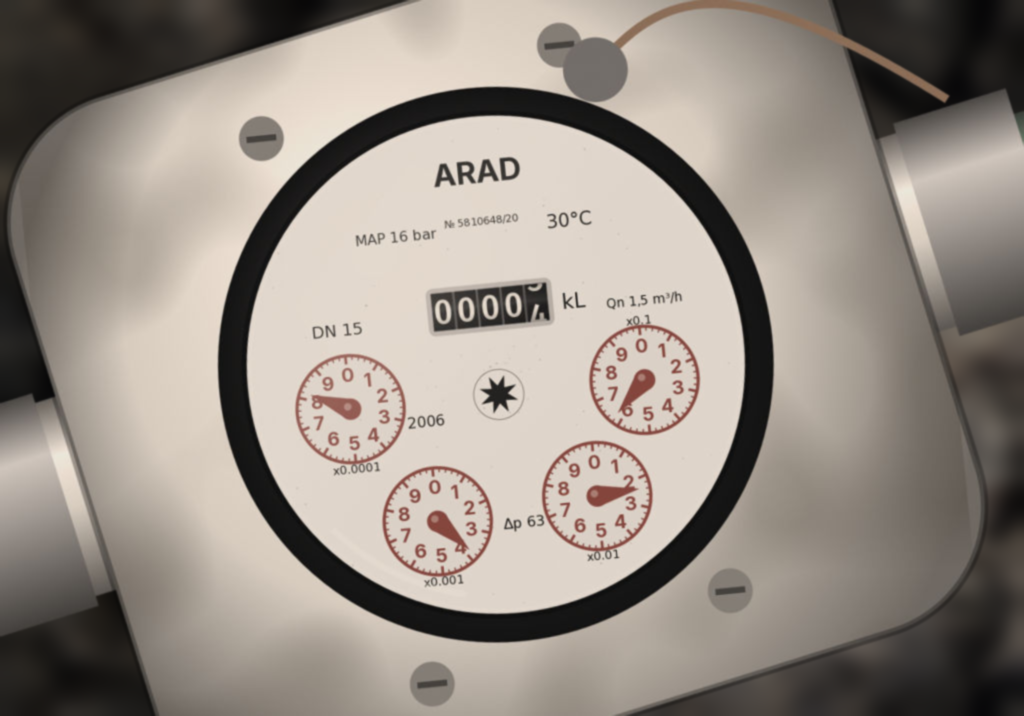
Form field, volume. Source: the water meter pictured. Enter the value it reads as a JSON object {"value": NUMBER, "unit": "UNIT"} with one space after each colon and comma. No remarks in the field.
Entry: {"value": 3.6238, "unit": "kL"}
